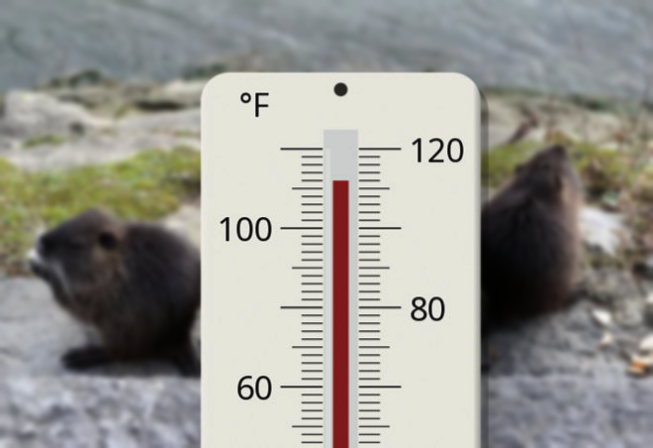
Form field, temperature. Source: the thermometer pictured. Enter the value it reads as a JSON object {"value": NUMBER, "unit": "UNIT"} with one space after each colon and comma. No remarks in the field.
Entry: {"value": 112, "unit": "°F"}
